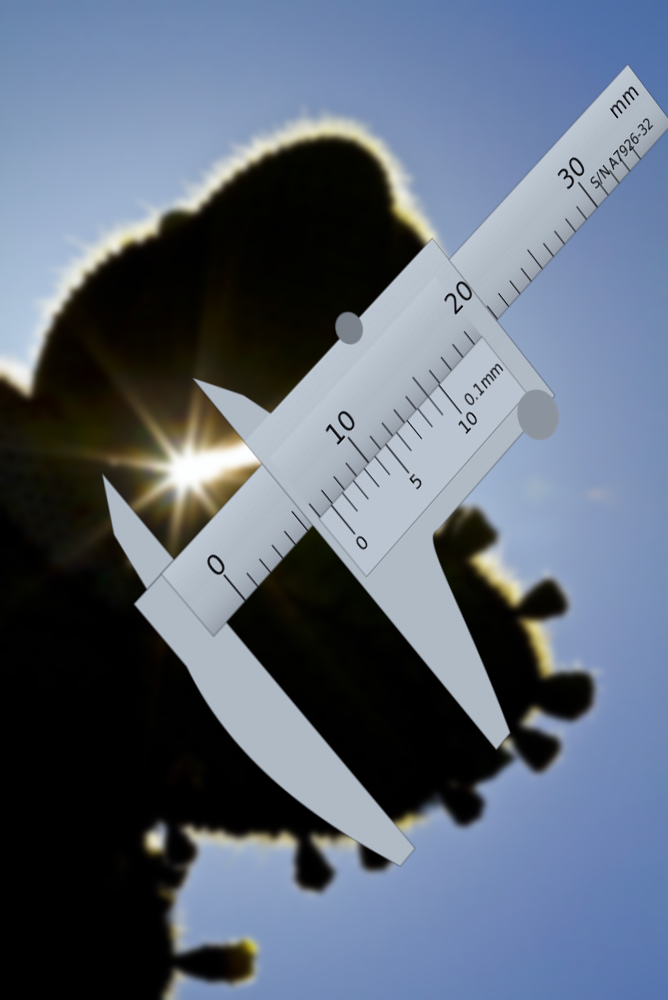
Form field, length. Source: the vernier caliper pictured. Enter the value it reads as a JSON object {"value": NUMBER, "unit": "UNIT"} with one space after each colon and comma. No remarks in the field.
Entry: {"value": 6.9, "unit": "mm"}
